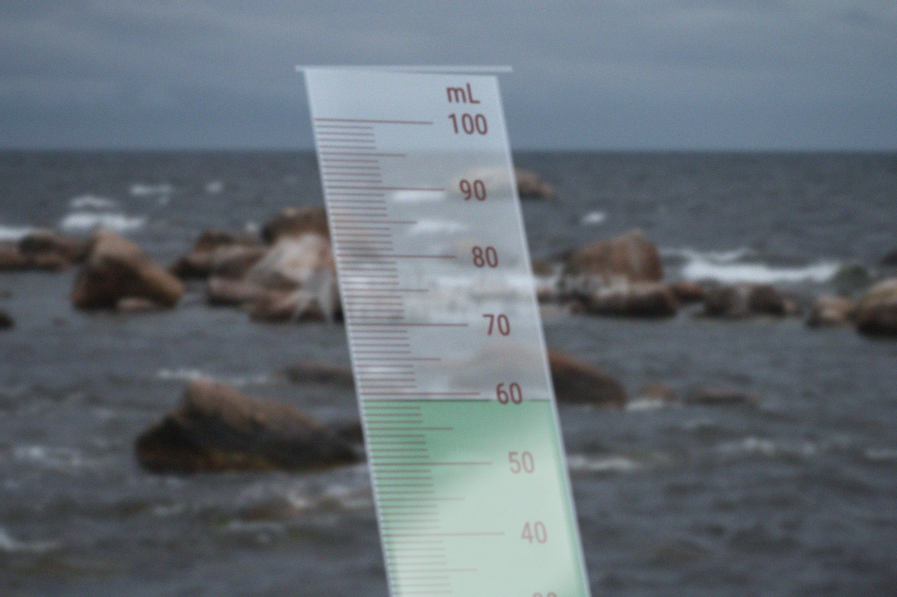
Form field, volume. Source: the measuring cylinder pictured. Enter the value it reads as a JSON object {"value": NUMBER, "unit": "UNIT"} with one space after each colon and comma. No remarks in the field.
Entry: {"value": 59, "unit": "mL"}
